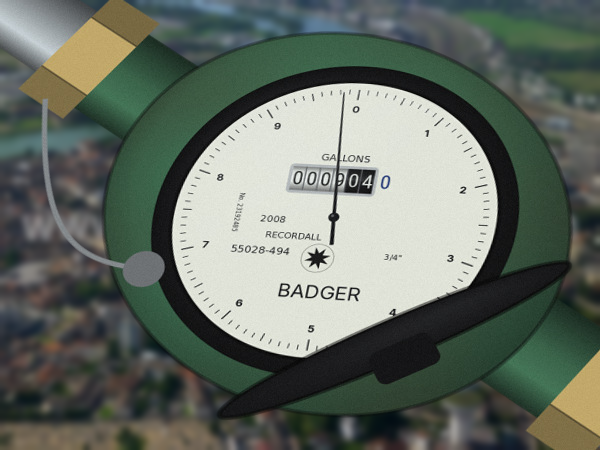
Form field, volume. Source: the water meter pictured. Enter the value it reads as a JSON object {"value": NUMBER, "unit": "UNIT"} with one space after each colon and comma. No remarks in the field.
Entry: {"value": 9039.8, "unit": "gal"}
